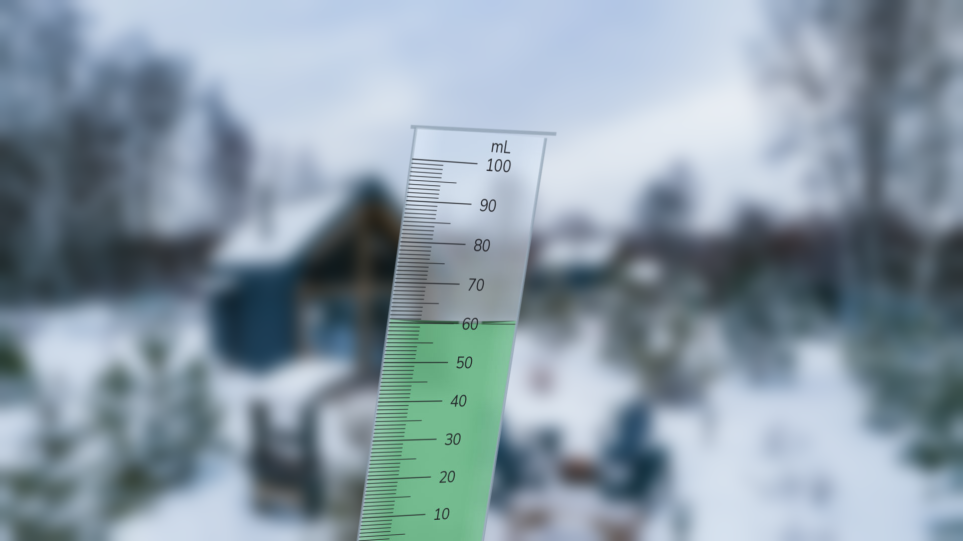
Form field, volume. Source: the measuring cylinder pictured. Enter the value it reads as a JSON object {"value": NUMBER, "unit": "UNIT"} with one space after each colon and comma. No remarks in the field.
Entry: {"value": 60, "unit": "mL"}
